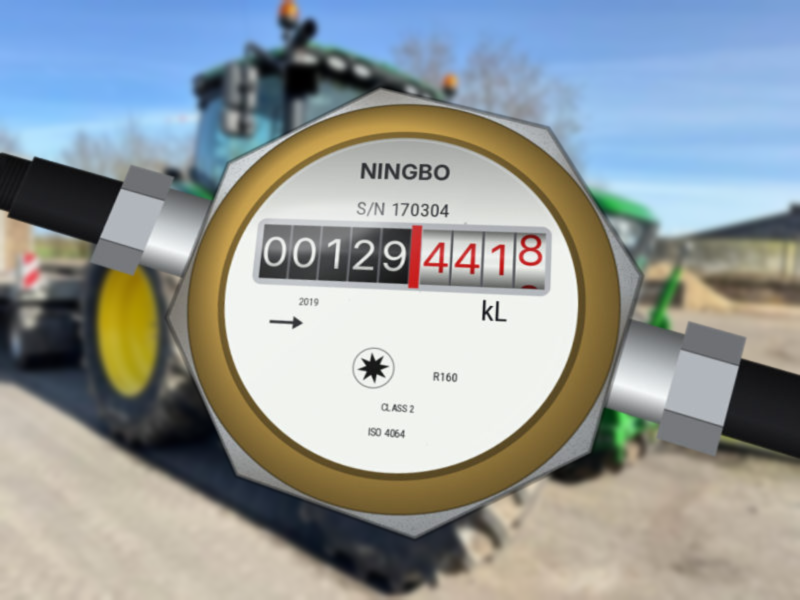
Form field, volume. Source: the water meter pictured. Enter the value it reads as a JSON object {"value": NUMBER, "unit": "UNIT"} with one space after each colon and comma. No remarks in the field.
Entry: {"value": 129.4418, "unit": "kL"}
